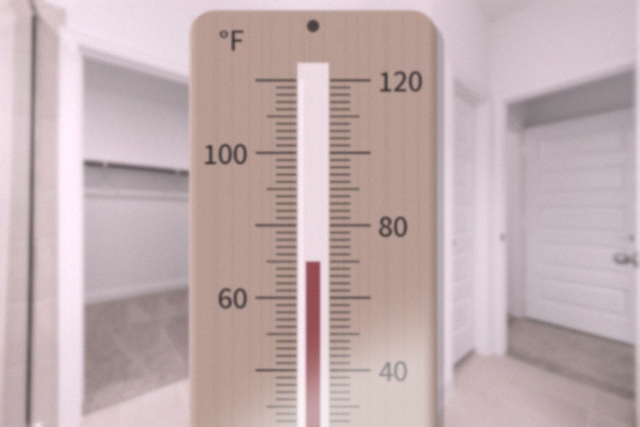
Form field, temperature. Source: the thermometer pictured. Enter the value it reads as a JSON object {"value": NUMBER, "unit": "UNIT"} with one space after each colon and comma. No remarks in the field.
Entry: {"value": 70, "unit": "°F"}
